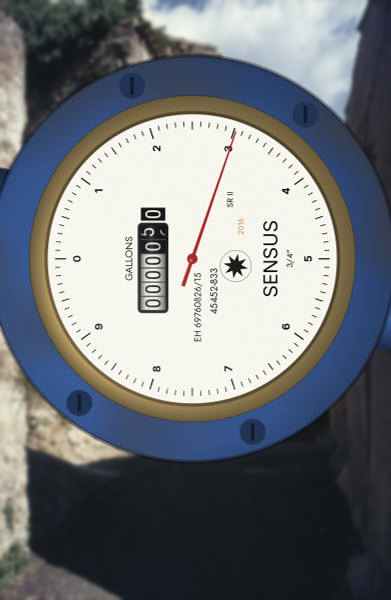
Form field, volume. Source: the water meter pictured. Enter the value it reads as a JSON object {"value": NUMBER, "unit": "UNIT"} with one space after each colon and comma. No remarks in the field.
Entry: {"value": 53.0, "unit": "gal"}
